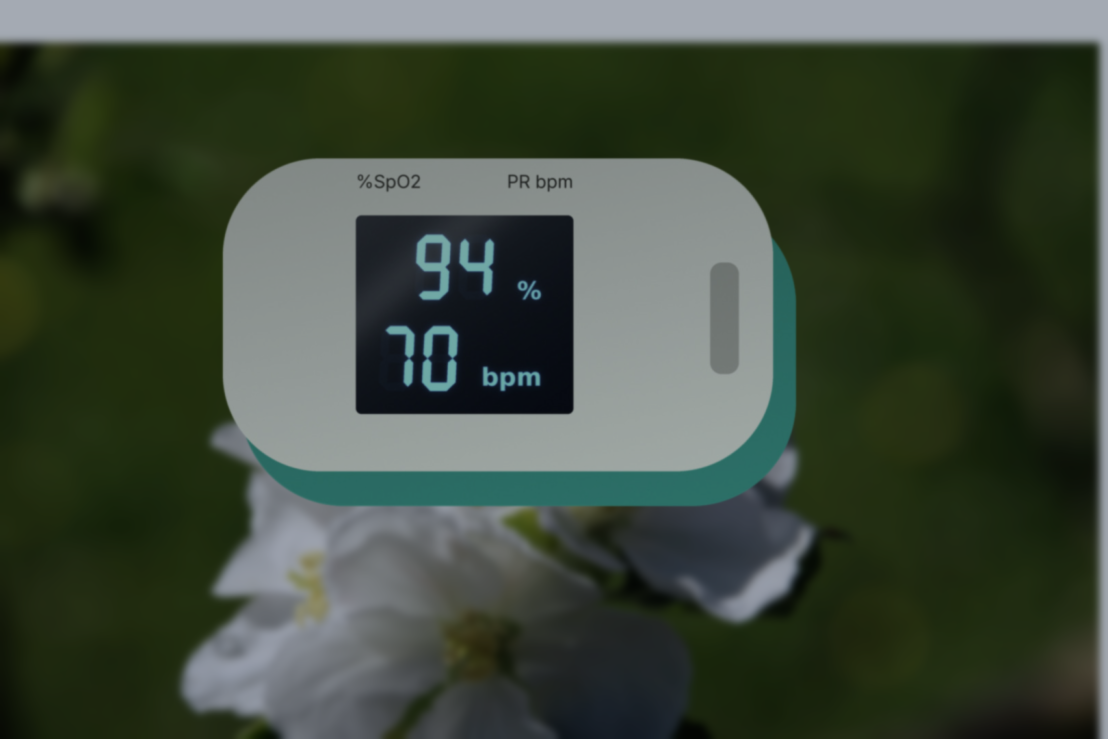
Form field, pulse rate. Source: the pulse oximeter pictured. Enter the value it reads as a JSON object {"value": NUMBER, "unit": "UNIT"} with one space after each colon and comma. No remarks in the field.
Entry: {"value": 70, "unit": "bpm"}
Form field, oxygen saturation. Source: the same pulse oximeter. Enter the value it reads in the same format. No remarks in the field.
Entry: {"value": 94, "unit": "%"}
